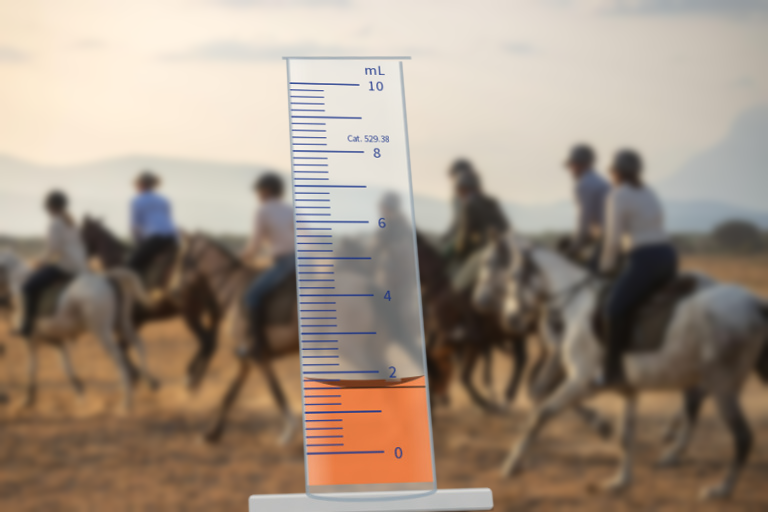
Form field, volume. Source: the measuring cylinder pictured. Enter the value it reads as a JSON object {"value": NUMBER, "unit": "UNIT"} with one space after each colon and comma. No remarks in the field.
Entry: {"value": 1.6, "unit": "mL"}
